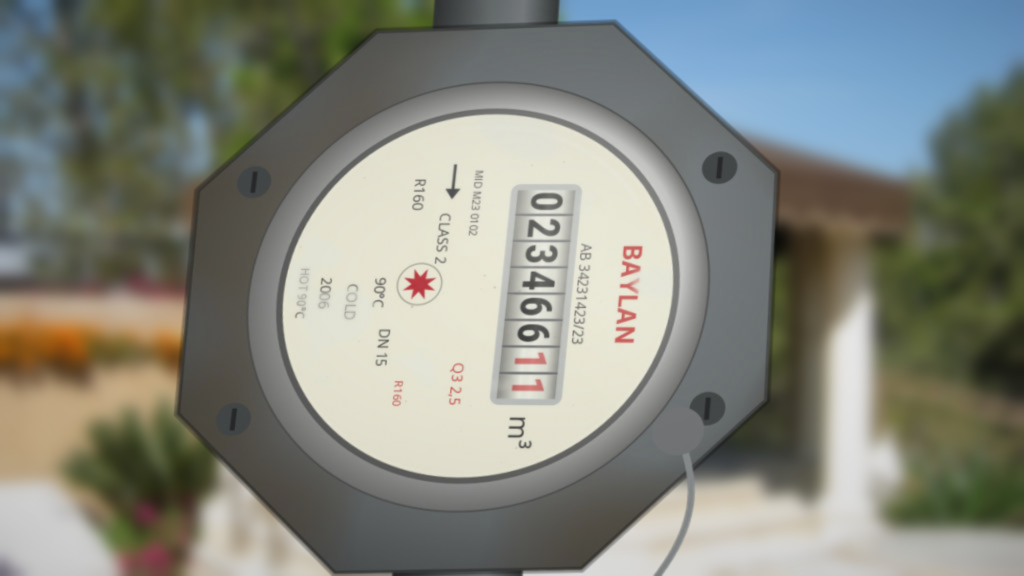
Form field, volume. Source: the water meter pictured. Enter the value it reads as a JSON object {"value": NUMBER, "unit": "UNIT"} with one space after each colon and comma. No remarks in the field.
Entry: {"value": 23466.11, "unit": "m³"}
